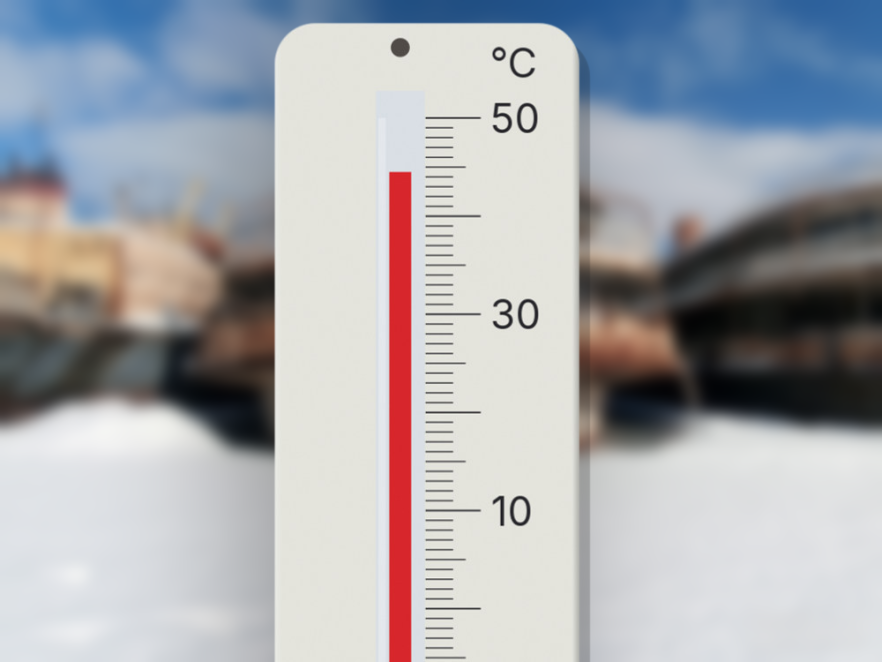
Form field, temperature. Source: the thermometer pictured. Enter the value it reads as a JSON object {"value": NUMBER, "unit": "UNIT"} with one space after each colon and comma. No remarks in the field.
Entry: {"value": 44.5, "unit": "°C"}
